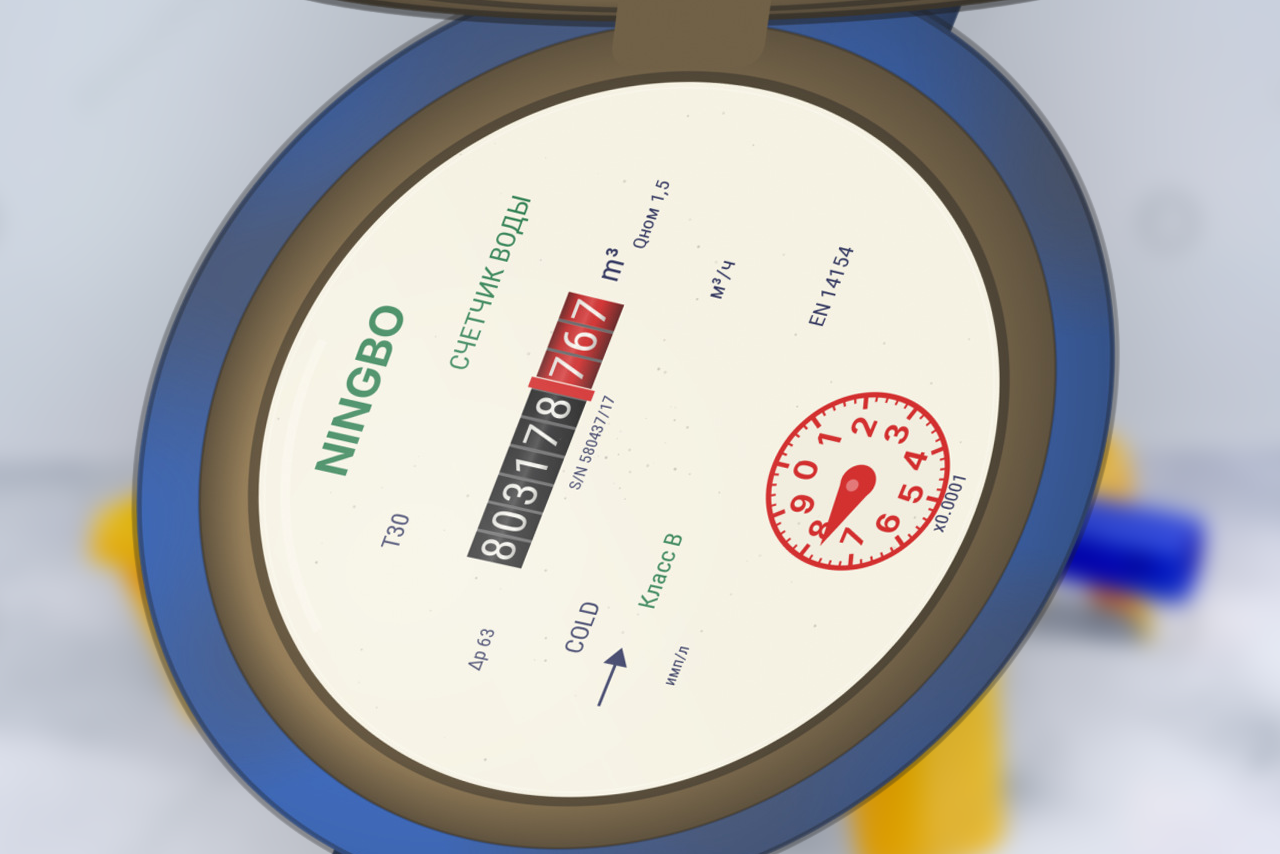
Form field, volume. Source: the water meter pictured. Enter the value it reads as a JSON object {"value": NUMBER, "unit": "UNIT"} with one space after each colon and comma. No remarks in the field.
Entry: {"value": 803178.7677, "unit": "m³"}
